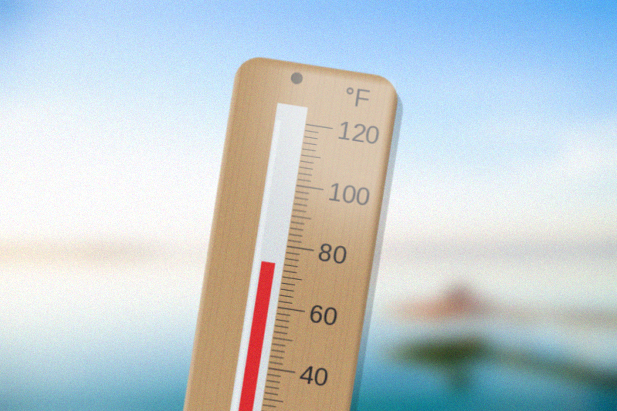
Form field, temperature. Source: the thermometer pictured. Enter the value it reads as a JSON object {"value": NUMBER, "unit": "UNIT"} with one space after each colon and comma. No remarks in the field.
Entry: {"value": 74, "unit": "°F"}
